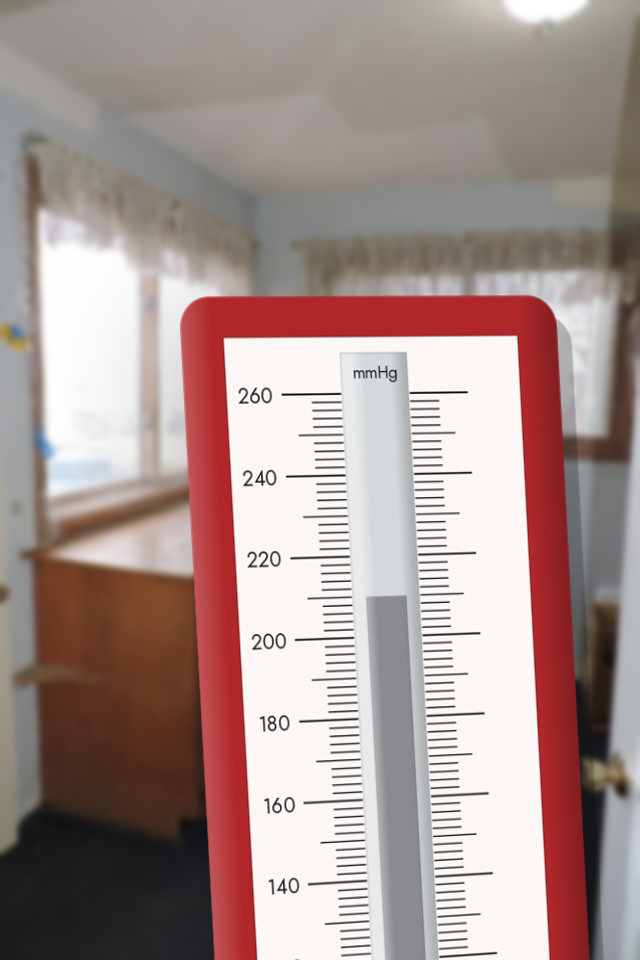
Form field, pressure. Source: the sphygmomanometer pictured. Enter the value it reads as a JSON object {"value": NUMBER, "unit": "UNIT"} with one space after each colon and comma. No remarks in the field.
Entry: {"value": 210, "unit": "mmHg"}
